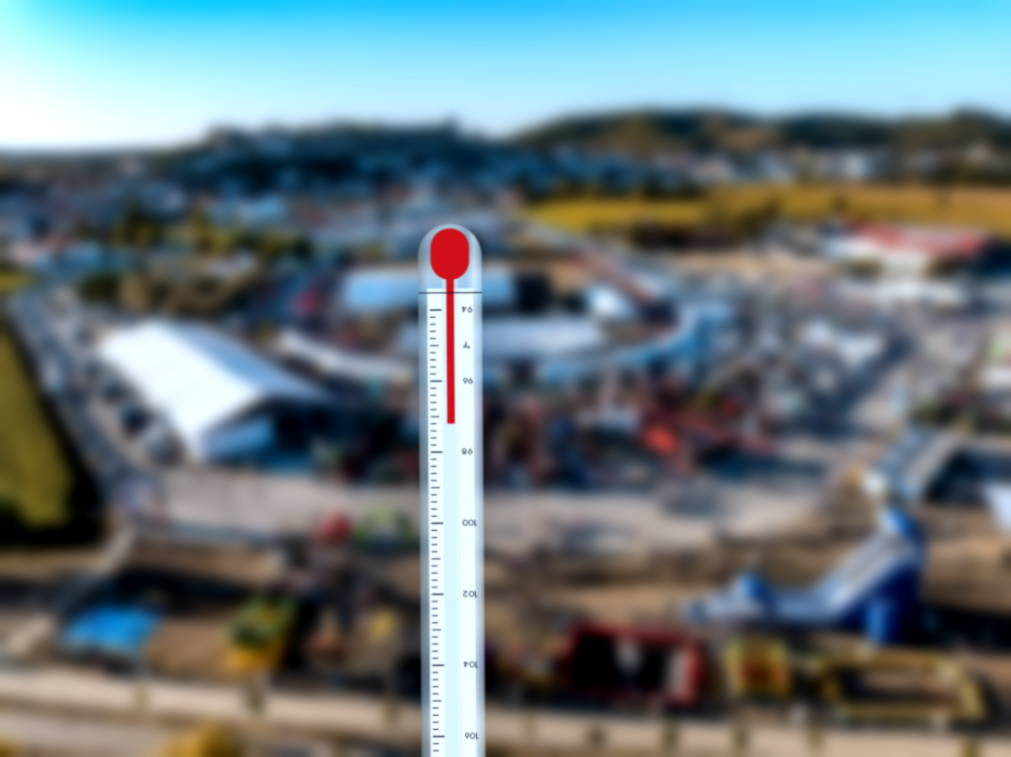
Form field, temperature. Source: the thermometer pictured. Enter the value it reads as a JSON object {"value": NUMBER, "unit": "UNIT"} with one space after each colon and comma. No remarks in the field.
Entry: {"value": 97.2, "unit": "°F"}
